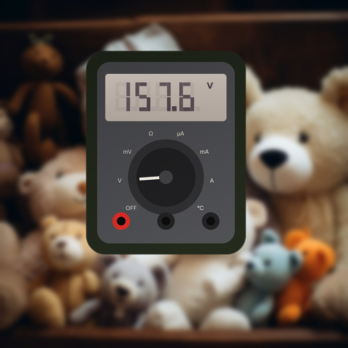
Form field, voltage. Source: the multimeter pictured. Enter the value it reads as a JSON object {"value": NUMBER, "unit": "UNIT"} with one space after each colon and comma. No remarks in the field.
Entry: {"value": 157.6, "unit": "V"}
